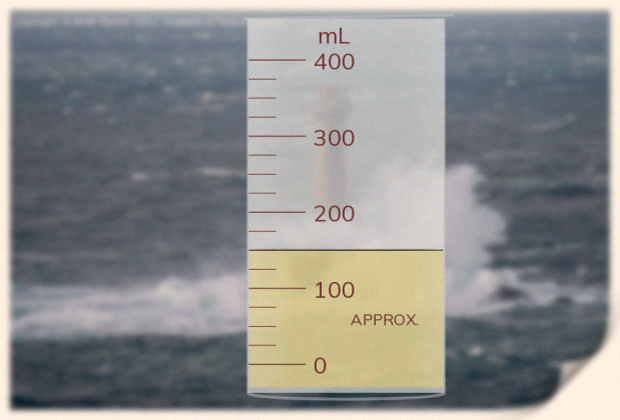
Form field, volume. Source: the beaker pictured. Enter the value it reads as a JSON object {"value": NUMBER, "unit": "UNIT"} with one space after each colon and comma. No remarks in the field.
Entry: {"value": 150, "unit": "mL"}
